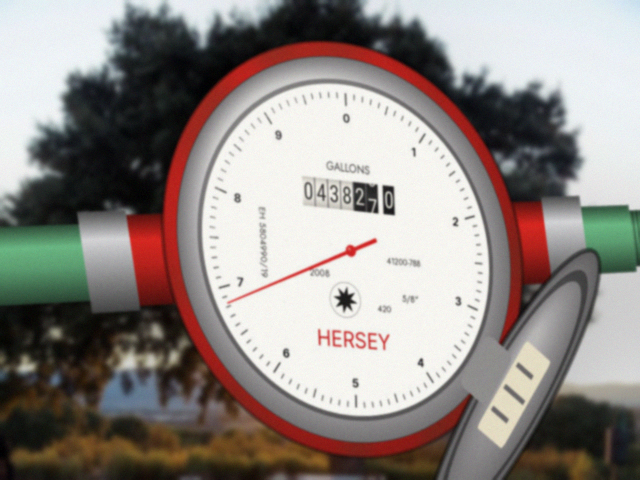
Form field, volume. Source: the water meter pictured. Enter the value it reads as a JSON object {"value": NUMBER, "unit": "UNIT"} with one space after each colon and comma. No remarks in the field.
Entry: {"value": 438266.8, "unit": "gal"}
